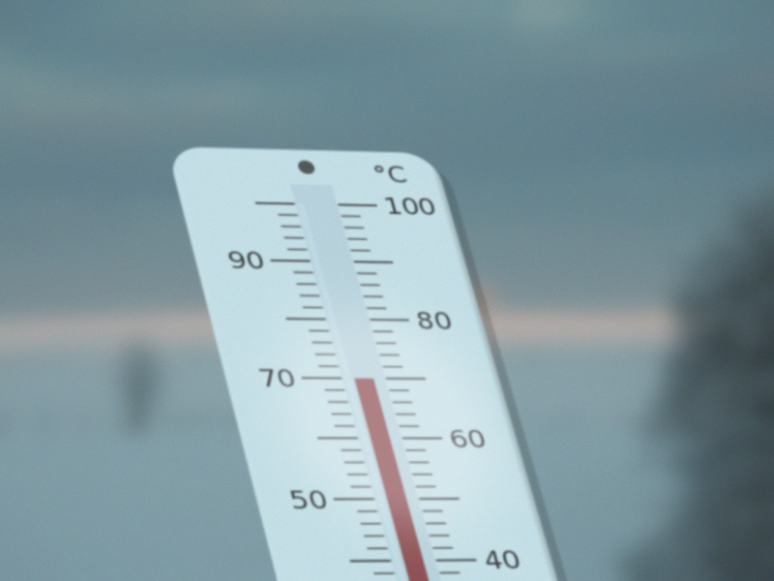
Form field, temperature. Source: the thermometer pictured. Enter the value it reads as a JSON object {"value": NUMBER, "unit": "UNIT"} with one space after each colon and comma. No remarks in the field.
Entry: {"value": 70, "unit": "°C"}
